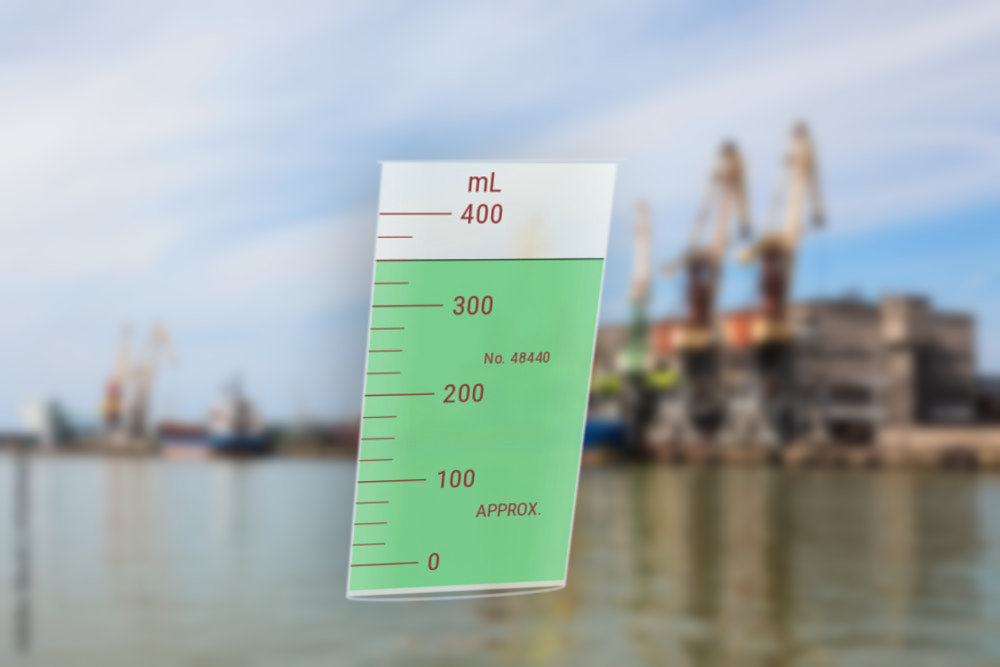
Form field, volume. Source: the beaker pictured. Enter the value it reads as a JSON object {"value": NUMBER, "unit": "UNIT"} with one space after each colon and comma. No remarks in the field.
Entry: {"value": 350, "unit": "mL"}
